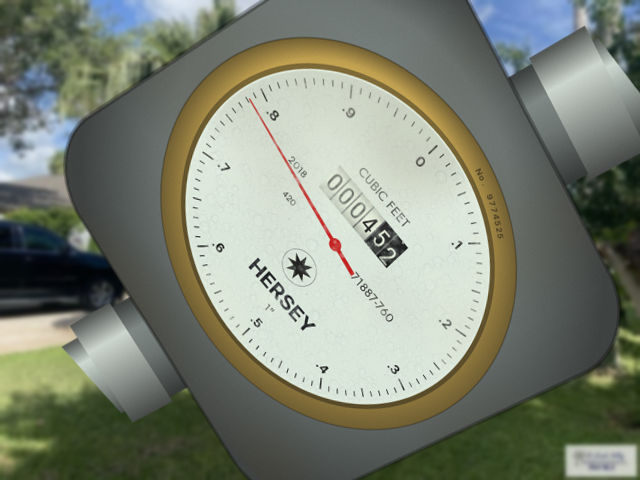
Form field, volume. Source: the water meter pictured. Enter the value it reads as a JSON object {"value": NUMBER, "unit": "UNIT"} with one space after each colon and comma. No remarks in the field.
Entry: {"value": 451.78, "unit": "ft³"}
